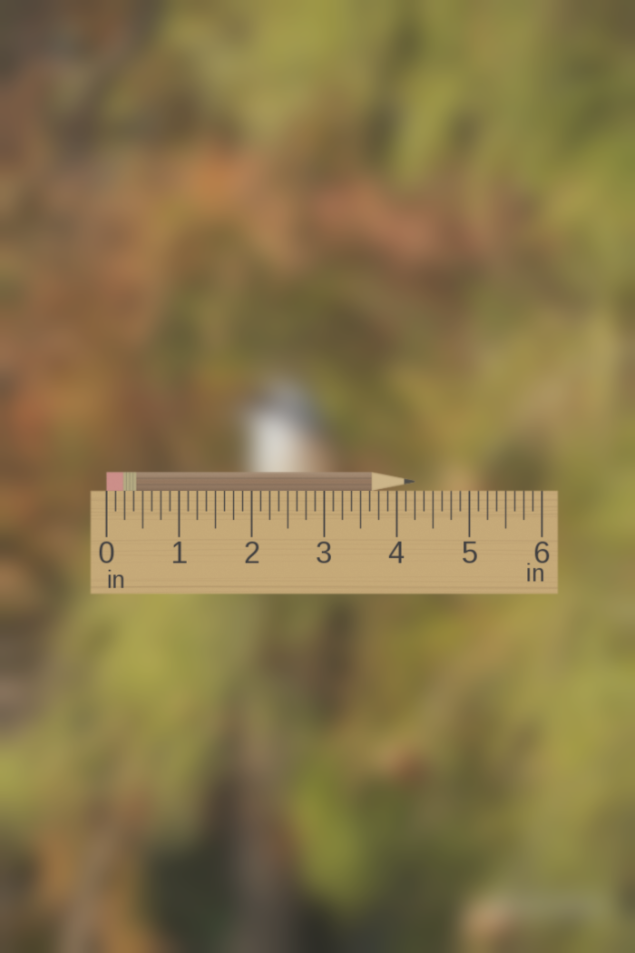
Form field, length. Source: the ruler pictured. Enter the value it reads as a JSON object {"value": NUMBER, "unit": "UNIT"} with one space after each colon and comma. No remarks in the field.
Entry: {"value": 4.25, "unit": "in"}
